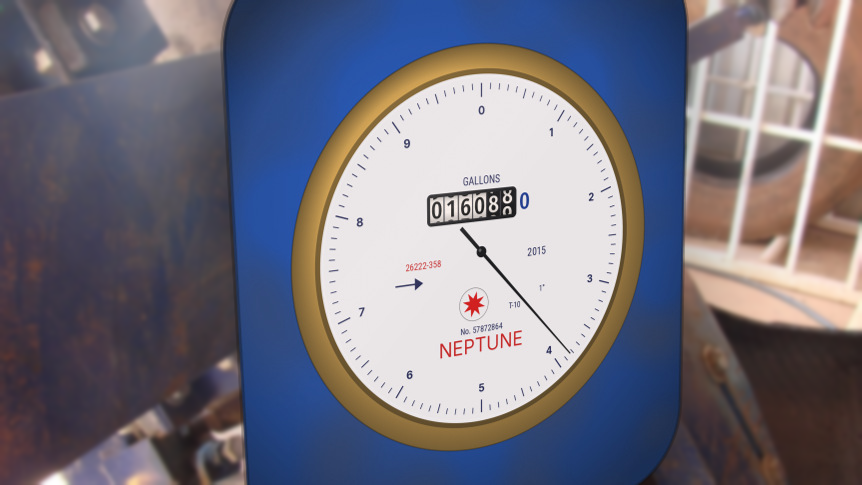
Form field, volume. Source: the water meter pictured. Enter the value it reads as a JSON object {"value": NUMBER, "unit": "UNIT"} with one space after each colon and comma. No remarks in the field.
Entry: {"value": 160883.8, "unit": "gal"}
